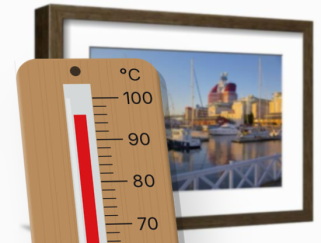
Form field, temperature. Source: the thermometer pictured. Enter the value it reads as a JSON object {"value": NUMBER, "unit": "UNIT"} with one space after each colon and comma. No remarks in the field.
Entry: {"value": 96, "unit": "°C"}
